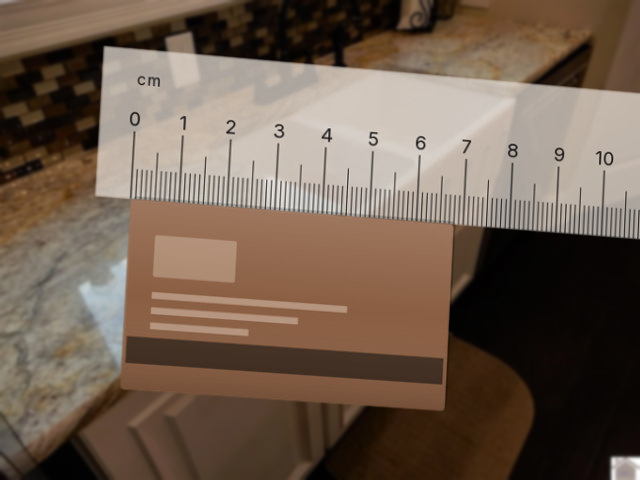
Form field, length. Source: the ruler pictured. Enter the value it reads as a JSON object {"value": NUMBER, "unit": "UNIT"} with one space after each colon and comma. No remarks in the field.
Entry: {"value": 6.8, "unit": "cm"}
